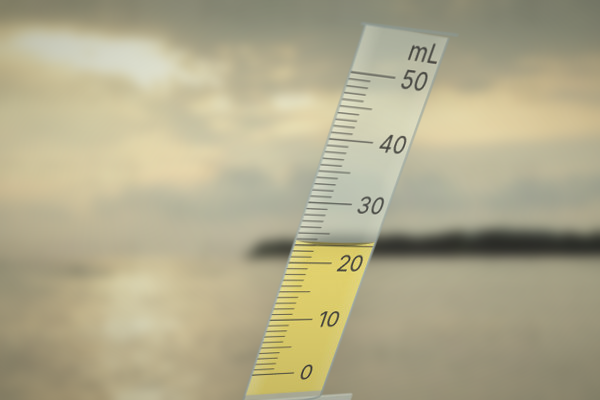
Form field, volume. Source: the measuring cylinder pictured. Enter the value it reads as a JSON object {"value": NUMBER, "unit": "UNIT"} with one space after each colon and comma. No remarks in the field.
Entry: {"value": 23, "unit": "mL"}
